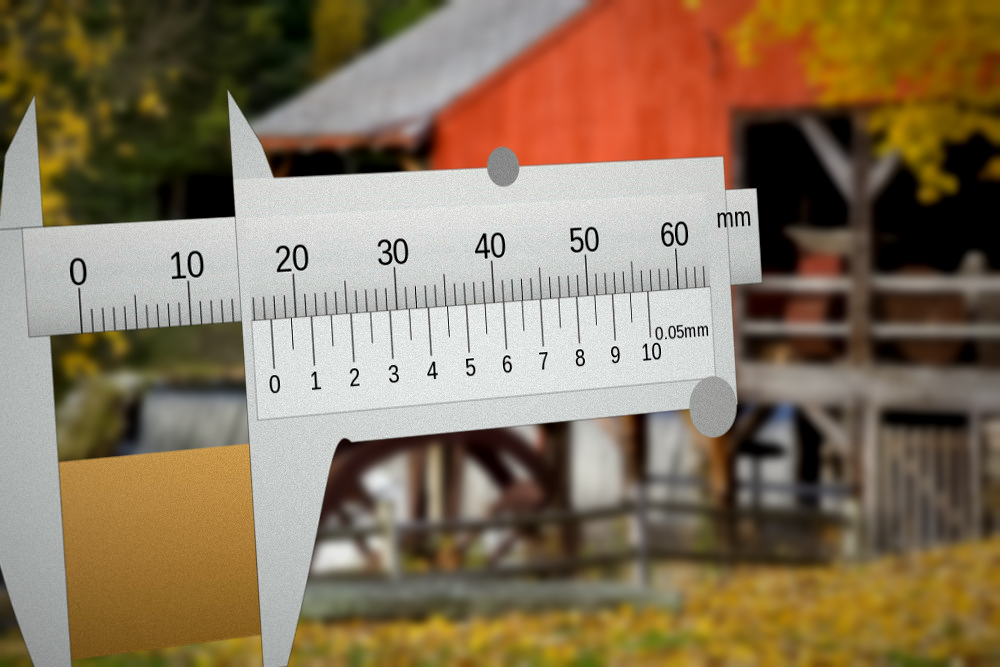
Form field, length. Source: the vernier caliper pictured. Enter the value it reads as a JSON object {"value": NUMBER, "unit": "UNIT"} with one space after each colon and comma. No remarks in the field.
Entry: {"value": 17.6, "unit": "mm"}
